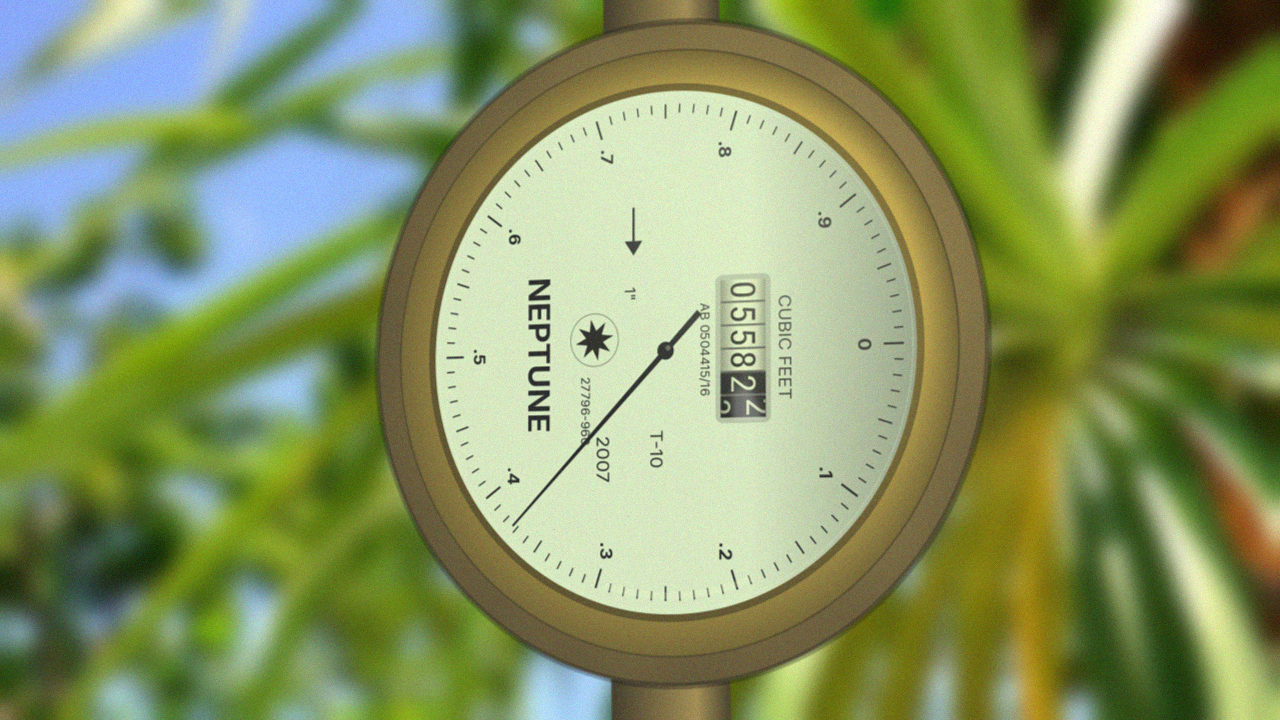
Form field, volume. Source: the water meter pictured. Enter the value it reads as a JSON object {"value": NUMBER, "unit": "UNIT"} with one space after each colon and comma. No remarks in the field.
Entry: {"value": 55822.37, "unit": "ft³"}
